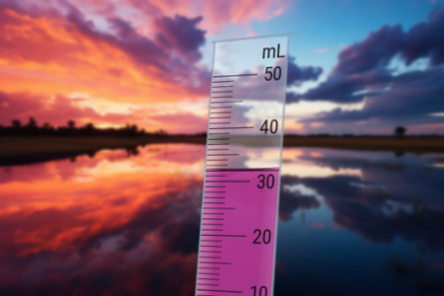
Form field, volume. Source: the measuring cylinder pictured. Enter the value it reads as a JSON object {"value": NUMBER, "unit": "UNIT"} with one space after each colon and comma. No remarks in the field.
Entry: {"value": 32, "unit": "mL"}
